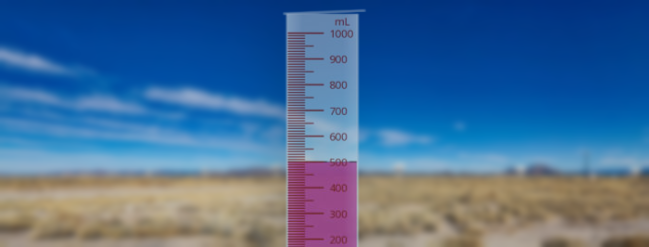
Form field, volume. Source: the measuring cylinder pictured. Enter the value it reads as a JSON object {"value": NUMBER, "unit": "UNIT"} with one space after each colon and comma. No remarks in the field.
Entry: {"value": 500, "unit": "mL"}
